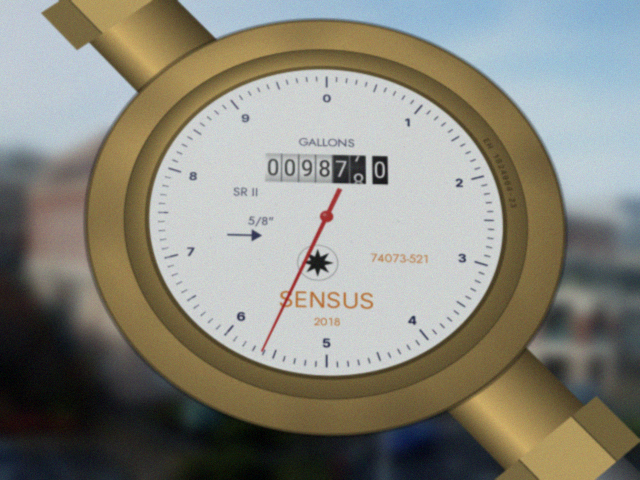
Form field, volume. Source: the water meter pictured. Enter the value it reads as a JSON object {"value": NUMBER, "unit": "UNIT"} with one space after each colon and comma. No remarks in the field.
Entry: {"value": 98775.6, "unit": "gal"}
